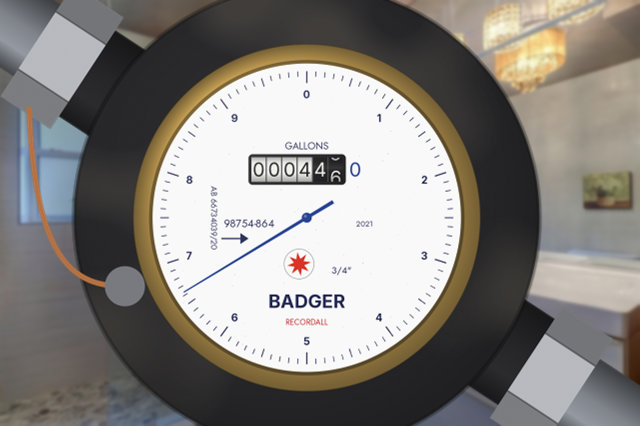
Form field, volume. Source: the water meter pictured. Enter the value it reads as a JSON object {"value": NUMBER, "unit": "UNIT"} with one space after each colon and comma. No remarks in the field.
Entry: {"value": 4456.6, "unit": "gal"}
